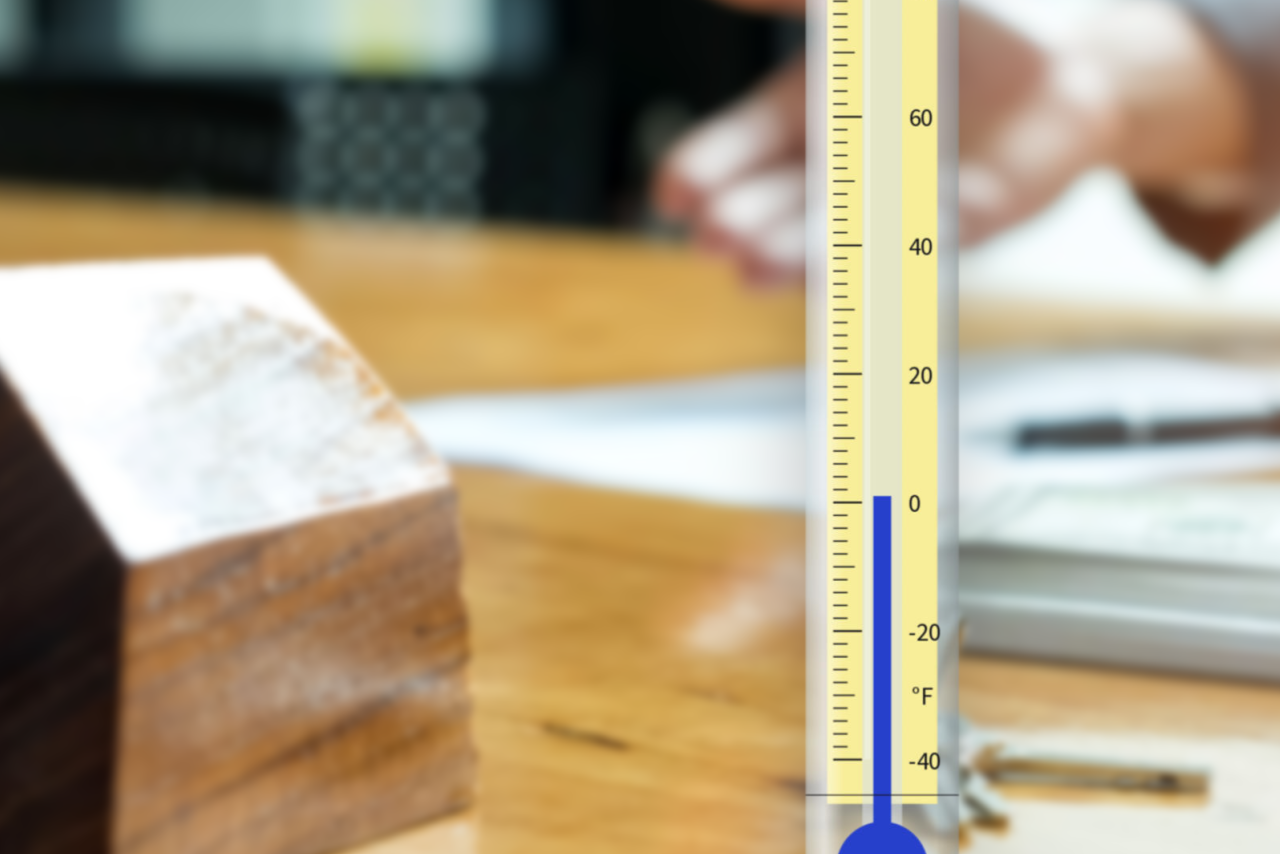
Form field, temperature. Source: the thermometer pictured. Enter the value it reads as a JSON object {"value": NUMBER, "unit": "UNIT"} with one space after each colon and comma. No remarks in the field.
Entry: {"value": 1, "unit": "°F"}
